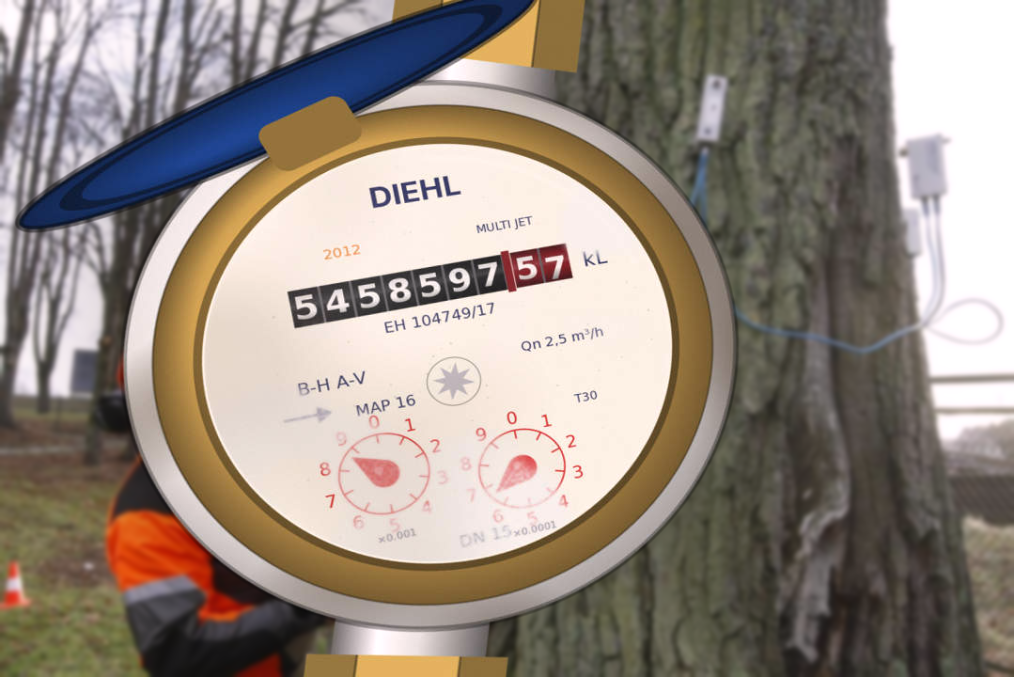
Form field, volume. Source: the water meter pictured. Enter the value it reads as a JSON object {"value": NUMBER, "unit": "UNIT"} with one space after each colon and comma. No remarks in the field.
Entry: {"value": 5458597.5686, "unit": "kL"}
